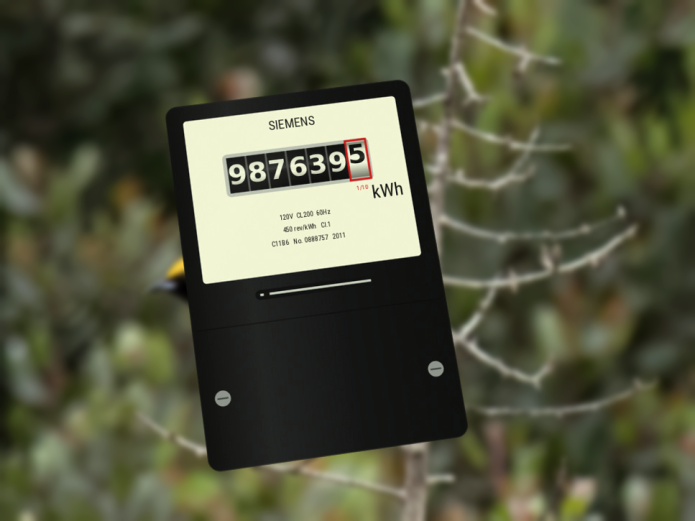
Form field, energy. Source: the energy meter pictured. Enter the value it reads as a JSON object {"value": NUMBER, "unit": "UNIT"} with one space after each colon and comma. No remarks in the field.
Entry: {"value": 987639.5, "unit": "kWh"}
